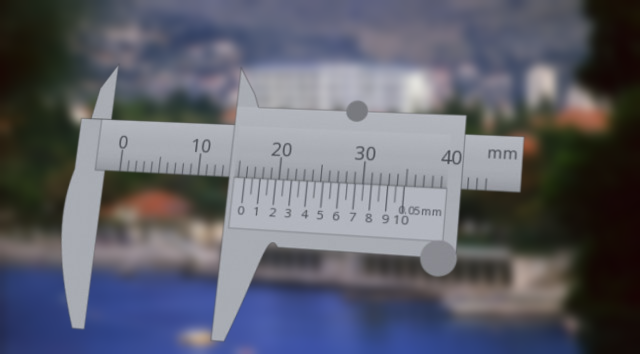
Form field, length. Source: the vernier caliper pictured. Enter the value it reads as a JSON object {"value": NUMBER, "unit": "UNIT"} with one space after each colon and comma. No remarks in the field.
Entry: {"value": 15.8, "unit": "mm"}
